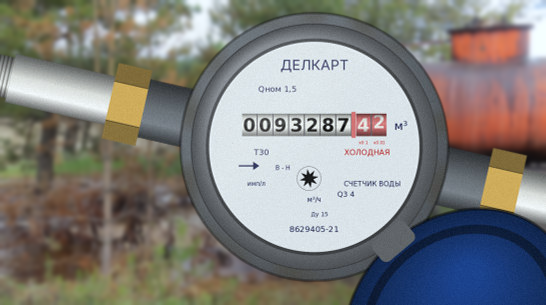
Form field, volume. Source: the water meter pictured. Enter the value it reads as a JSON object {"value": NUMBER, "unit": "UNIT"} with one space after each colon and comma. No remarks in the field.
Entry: {"value": 93287.42, "unit": "m³"}
